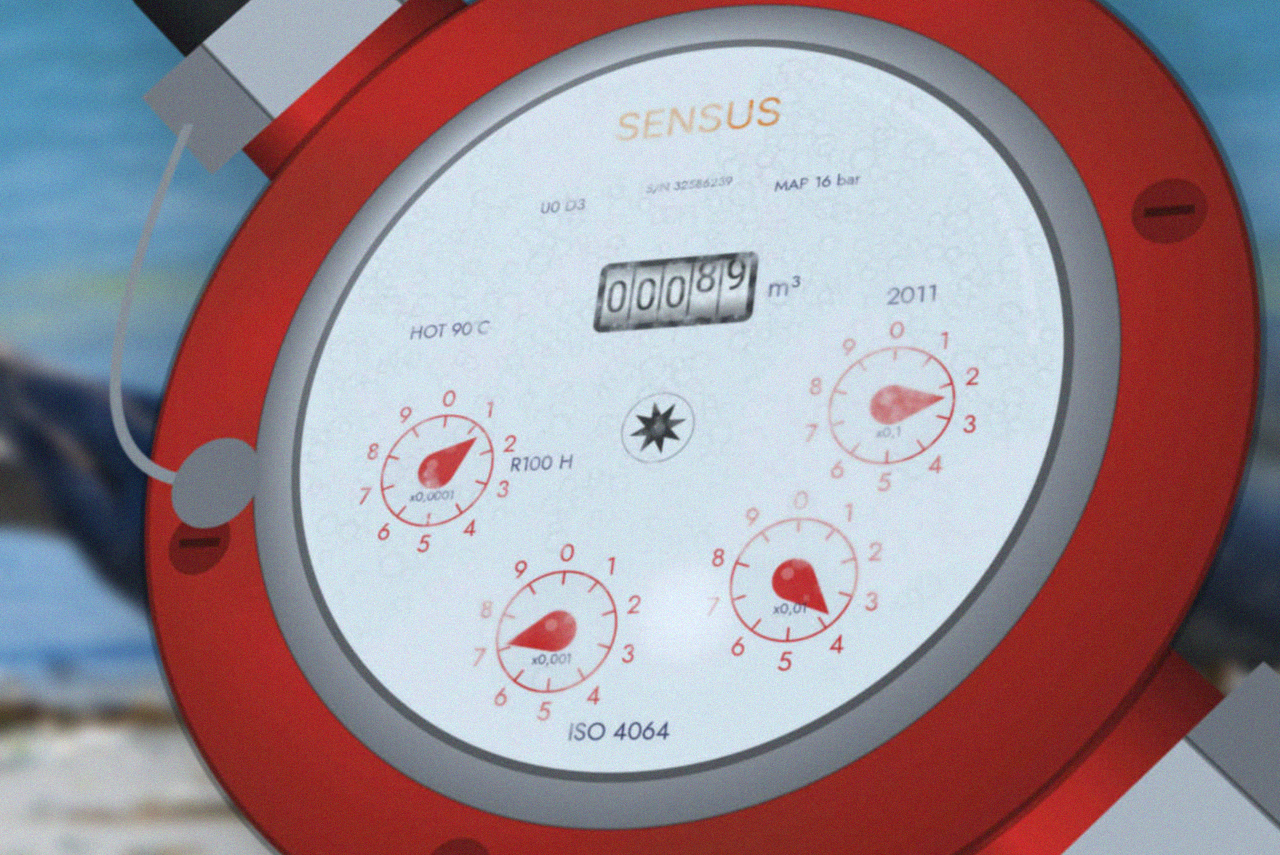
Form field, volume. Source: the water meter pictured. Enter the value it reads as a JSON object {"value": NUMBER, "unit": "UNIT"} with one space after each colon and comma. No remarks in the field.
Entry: {"value": 89.2371, "unit": "m³"}
